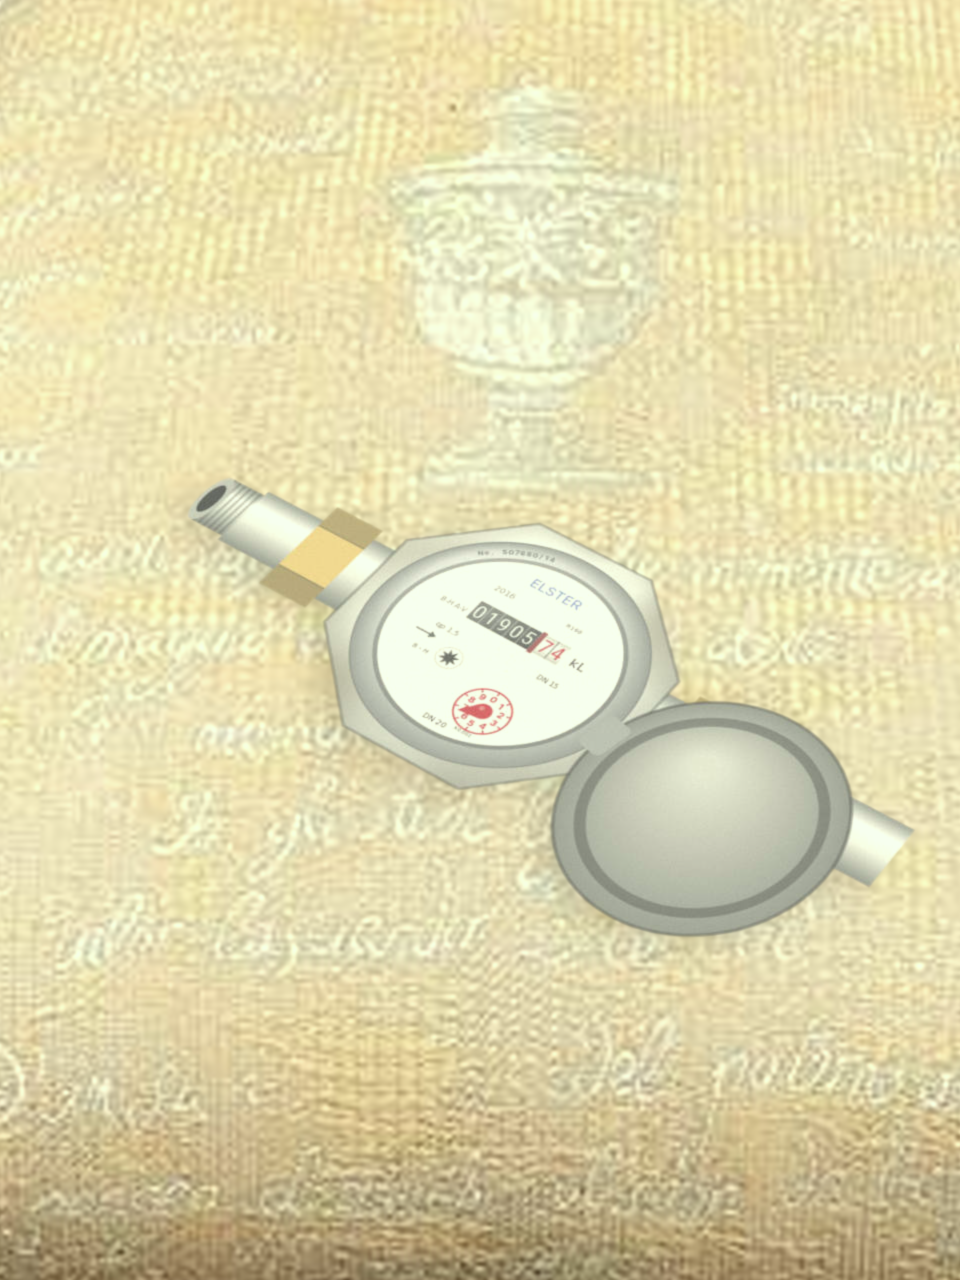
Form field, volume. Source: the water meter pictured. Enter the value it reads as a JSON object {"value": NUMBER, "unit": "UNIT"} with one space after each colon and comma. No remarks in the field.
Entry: {"value": 1905.746, "unit": "kL"}
